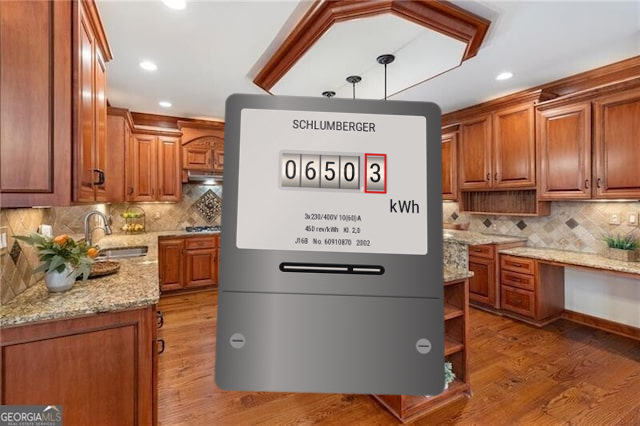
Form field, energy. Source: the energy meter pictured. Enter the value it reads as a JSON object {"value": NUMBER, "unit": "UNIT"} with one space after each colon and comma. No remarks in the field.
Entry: {"value": 650.3, "unit": "kWh"}
